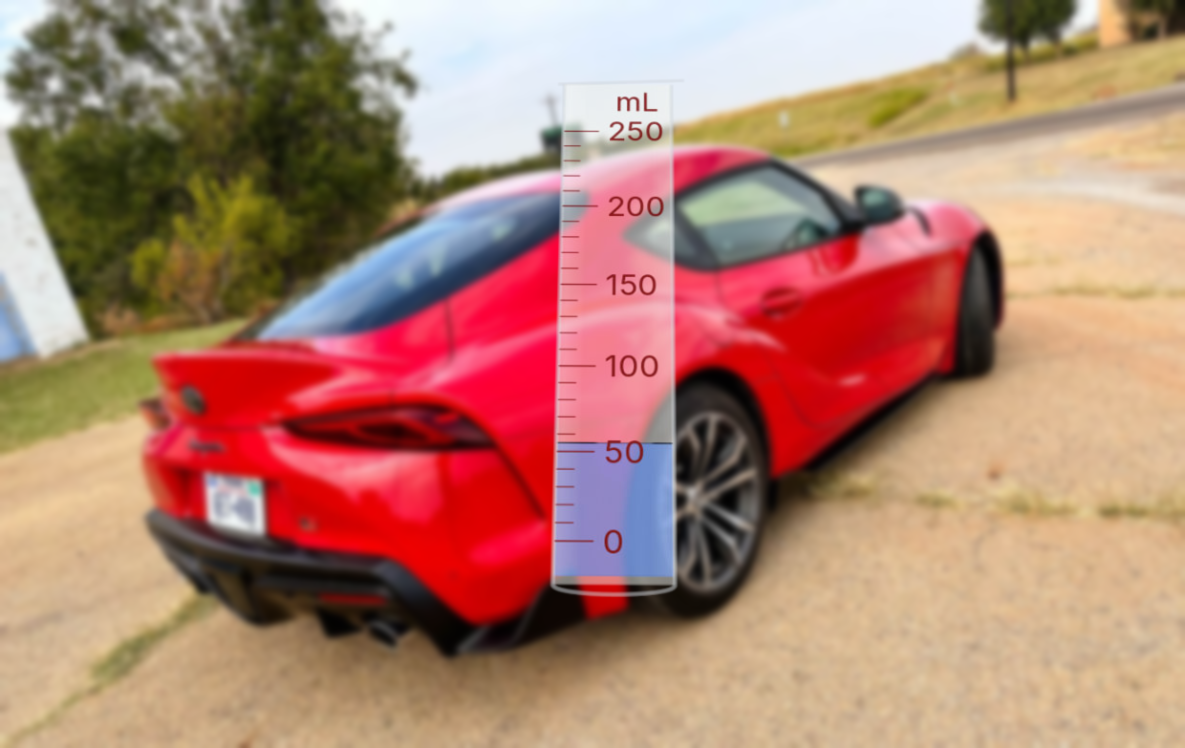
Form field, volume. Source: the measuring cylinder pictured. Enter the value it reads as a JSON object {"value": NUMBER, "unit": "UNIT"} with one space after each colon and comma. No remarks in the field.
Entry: {"value": 55, "unit": "mL"}
